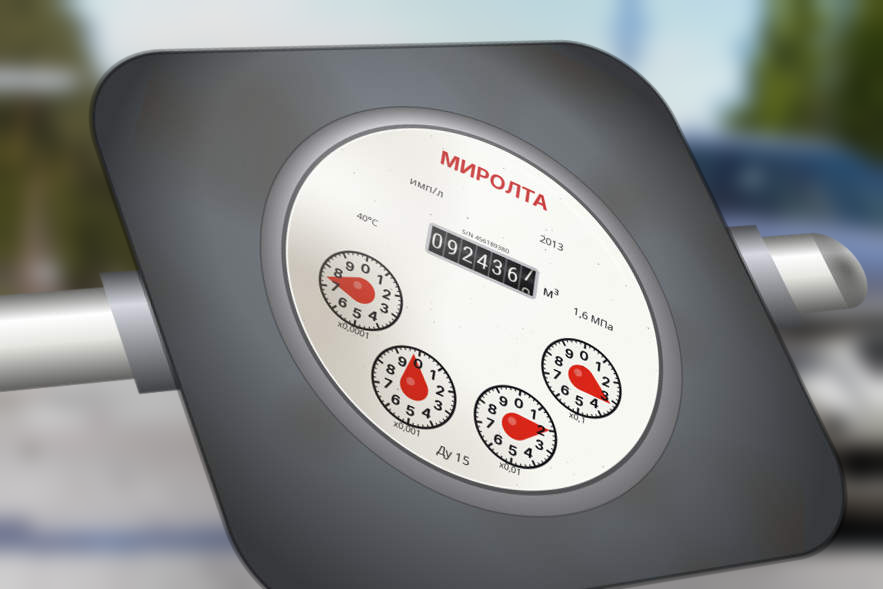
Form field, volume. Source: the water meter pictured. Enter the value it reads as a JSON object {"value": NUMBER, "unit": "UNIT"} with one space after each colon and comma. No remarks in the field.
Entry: {"value": 924367.3197, "unit": "m³"}
